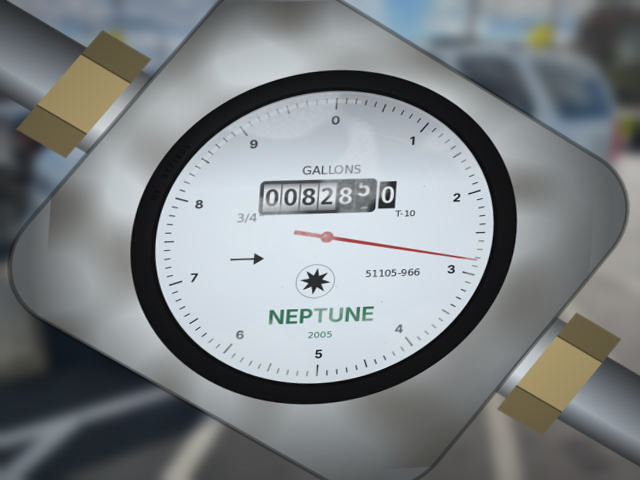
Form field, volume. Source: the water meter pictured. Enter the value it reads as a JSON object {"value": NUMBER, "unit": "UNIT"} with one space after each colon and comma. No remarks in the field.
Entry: {"value": 82852.8, "unit": "gal"}
